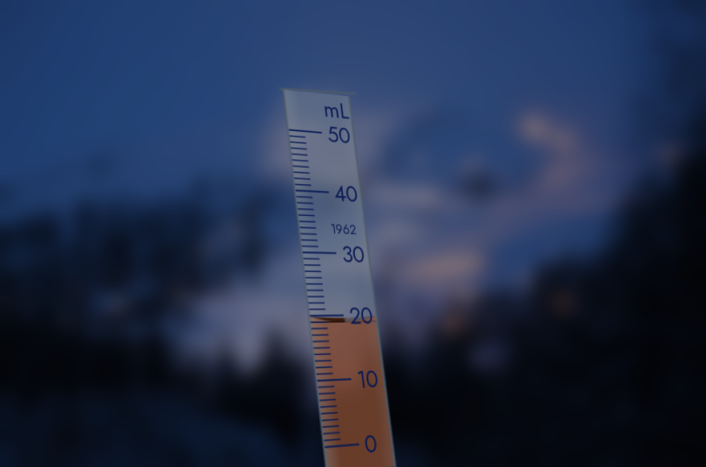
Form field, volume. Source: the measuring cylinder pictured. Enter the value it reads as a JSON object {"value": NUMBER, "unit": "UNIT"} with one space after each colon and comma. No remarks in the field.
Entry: {"value": 19, "unit": "mL"}
